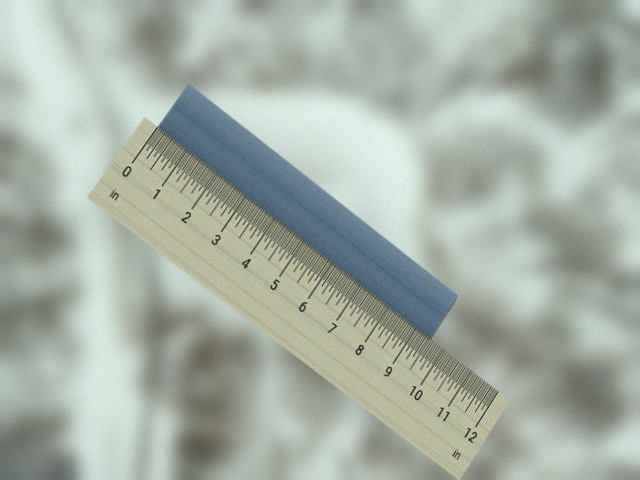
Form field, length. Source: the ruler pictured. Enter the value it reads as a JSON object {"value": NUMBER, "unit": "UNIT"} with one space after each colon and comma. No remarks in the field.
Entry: {"value": 9.5, "unit": "in"}
